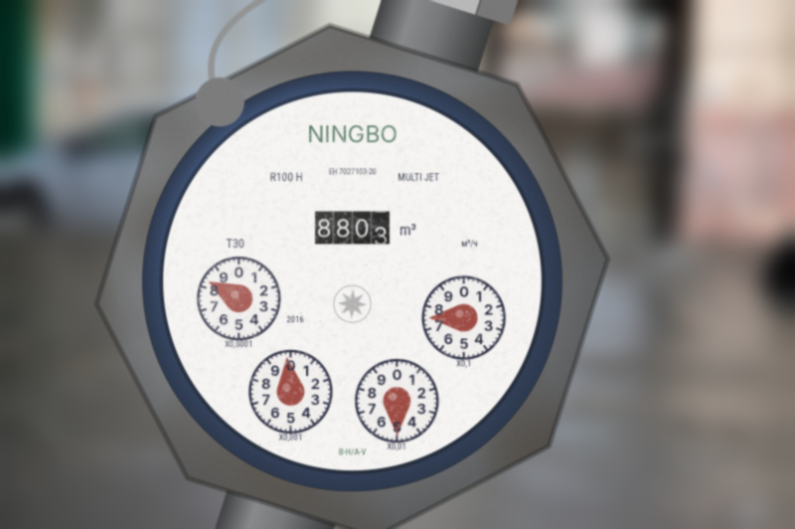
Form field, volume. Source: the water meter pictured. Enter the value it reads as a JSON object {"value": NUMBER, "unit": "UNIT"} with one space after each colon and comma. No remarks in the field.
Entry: {"value": 8802.7498, "unit": "m³"}
